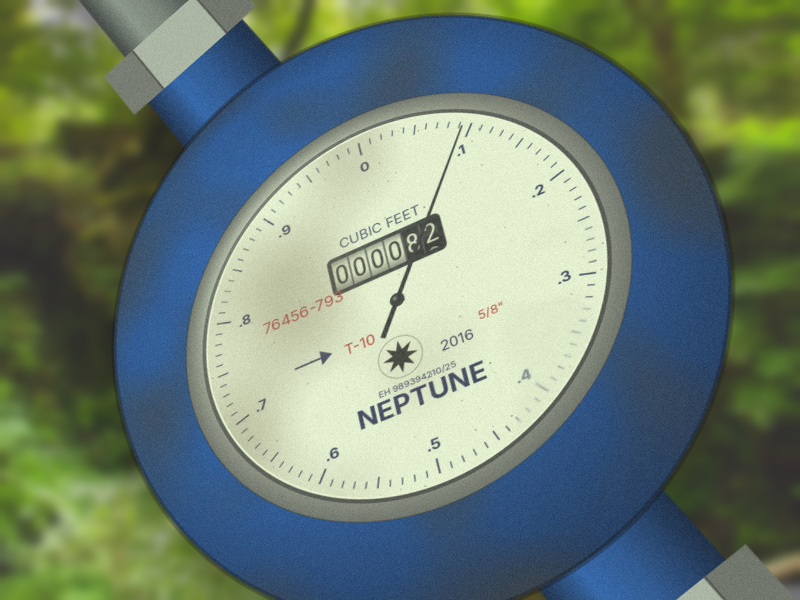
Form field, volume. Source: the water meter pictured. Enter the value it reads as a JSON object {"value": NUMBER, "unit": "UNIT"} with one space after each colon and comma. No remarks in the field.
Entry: {"value": 82.09, "unit": "ft³"}
